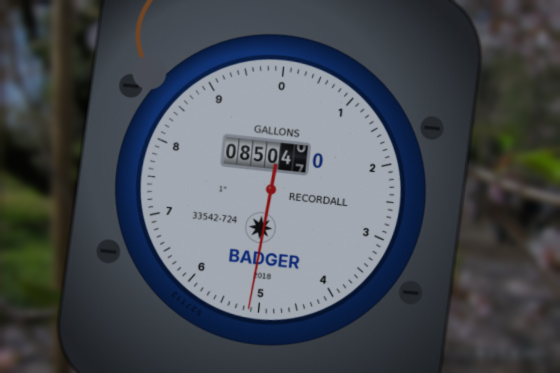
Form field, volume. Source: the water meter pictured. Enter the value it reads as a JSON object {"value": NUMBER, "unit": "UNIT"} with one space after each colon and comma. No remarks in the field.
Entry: {"value": 850465.1, "unit": "gal"}
